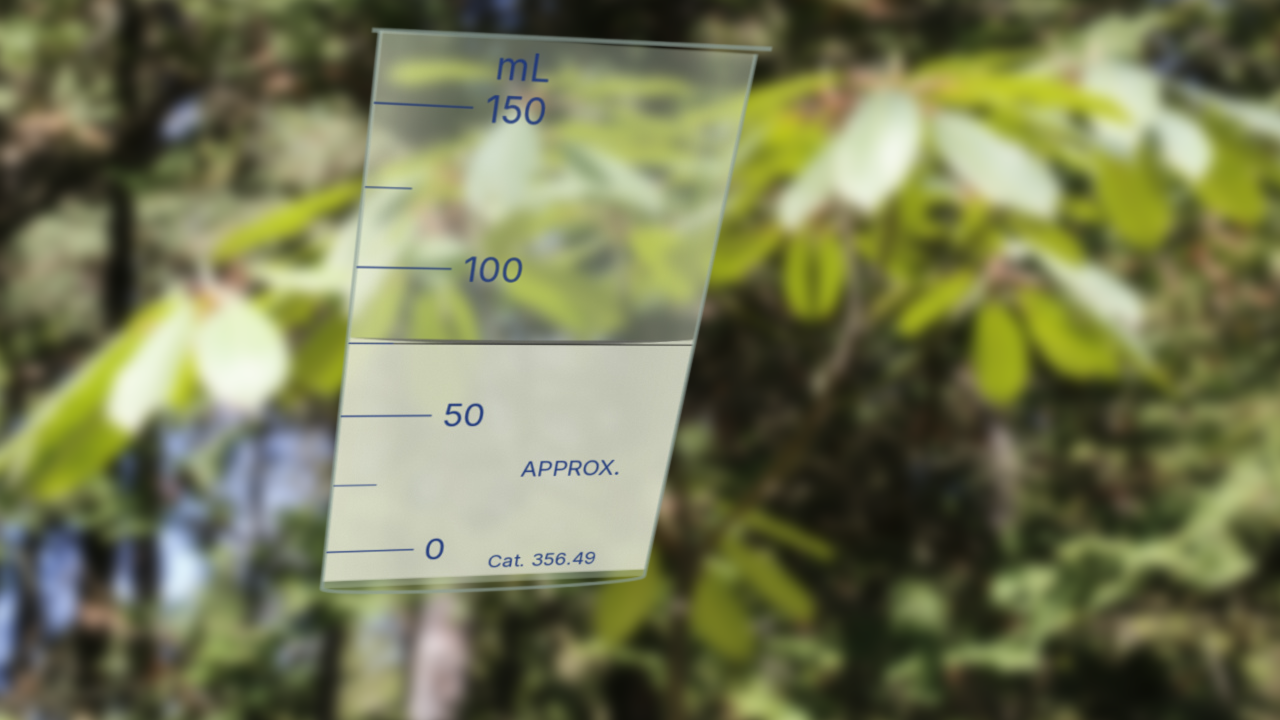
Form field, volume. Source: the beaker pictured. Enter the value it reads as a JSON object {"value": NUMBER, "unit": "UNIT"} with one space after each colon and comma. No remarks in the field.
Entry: {"value": 75, "unit": "mL"}
